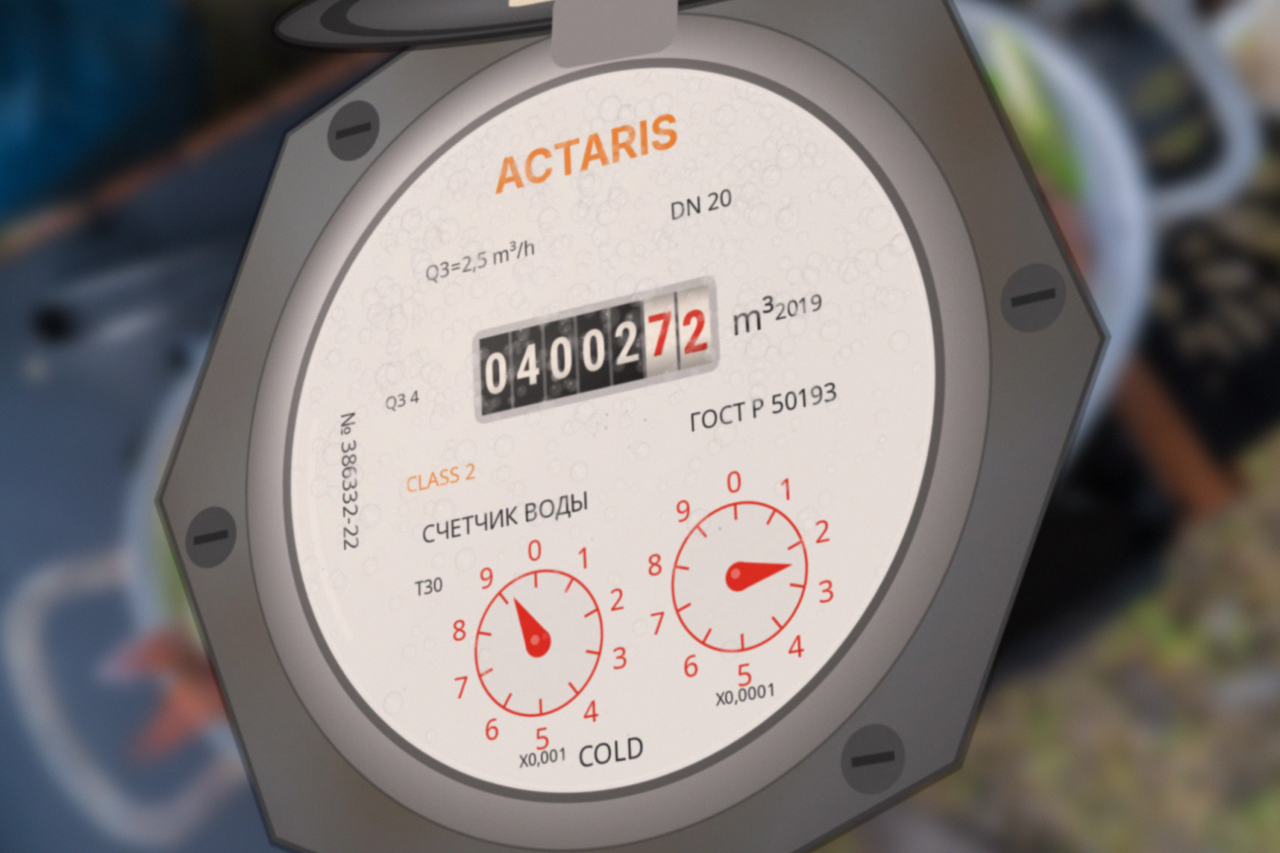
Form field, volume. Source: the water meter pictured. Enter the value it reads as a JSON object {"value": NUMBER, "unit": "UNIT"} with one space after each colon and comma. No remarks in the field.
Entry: {"value": 4002.7192, "unit": "m³"}
